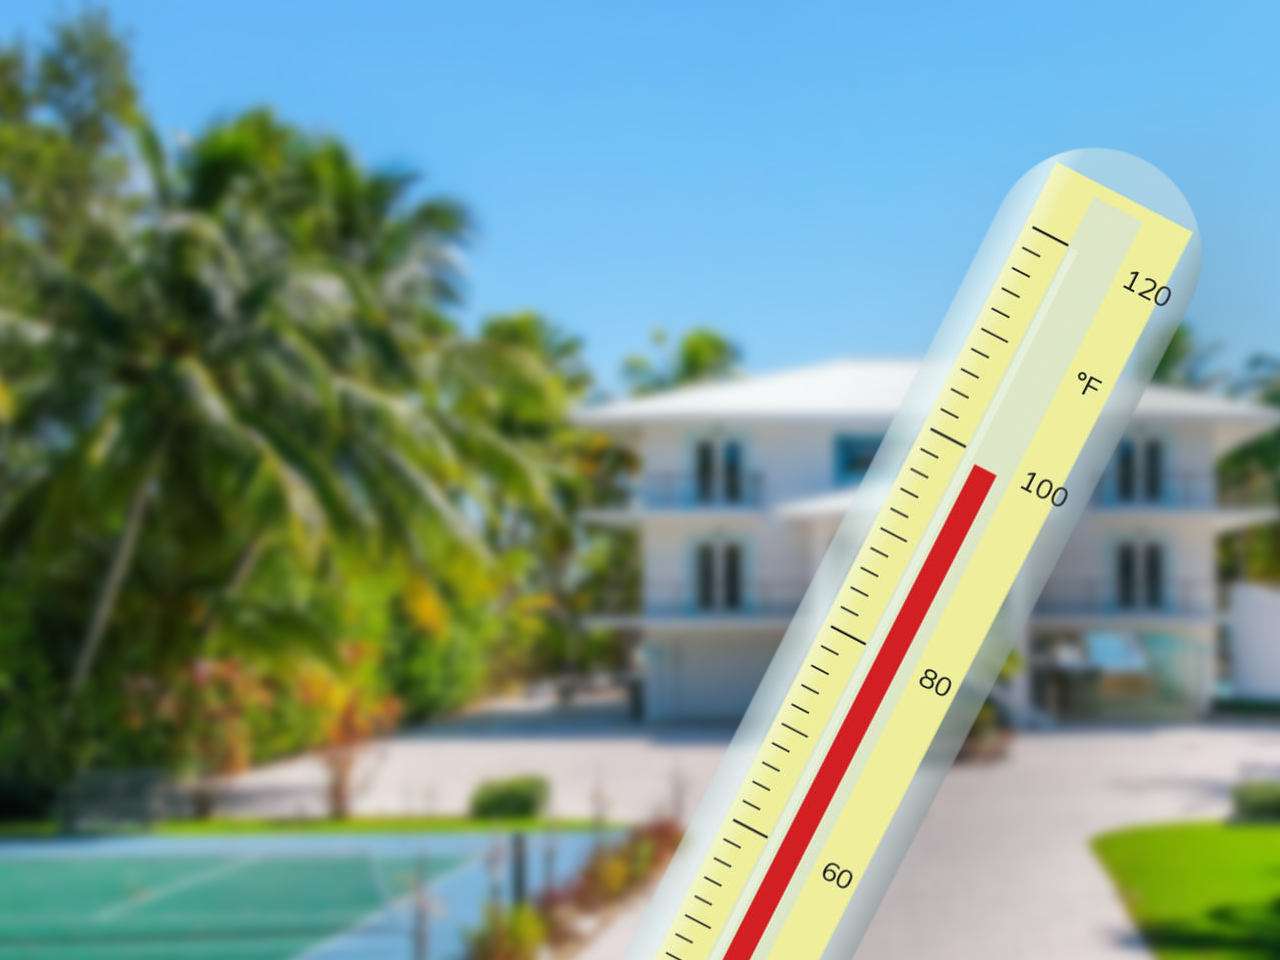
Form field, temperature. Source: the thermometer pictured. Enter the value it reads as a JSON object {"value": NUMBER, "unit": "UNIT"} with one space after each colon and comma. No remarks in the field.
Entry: {"value": 99, "unit": "°F"}
